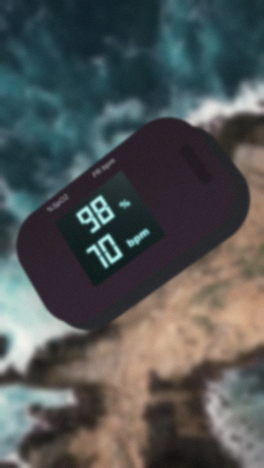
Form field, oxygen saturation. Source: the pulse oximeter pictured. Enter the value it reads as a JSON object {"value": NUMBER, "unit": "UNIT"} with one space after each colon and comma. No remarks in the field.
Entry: {"value": 98, "unit": "%"}
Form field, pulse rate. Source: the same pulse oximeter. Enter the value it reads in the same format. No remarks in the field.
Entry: {"value": 70, "unit": "bpm"}
